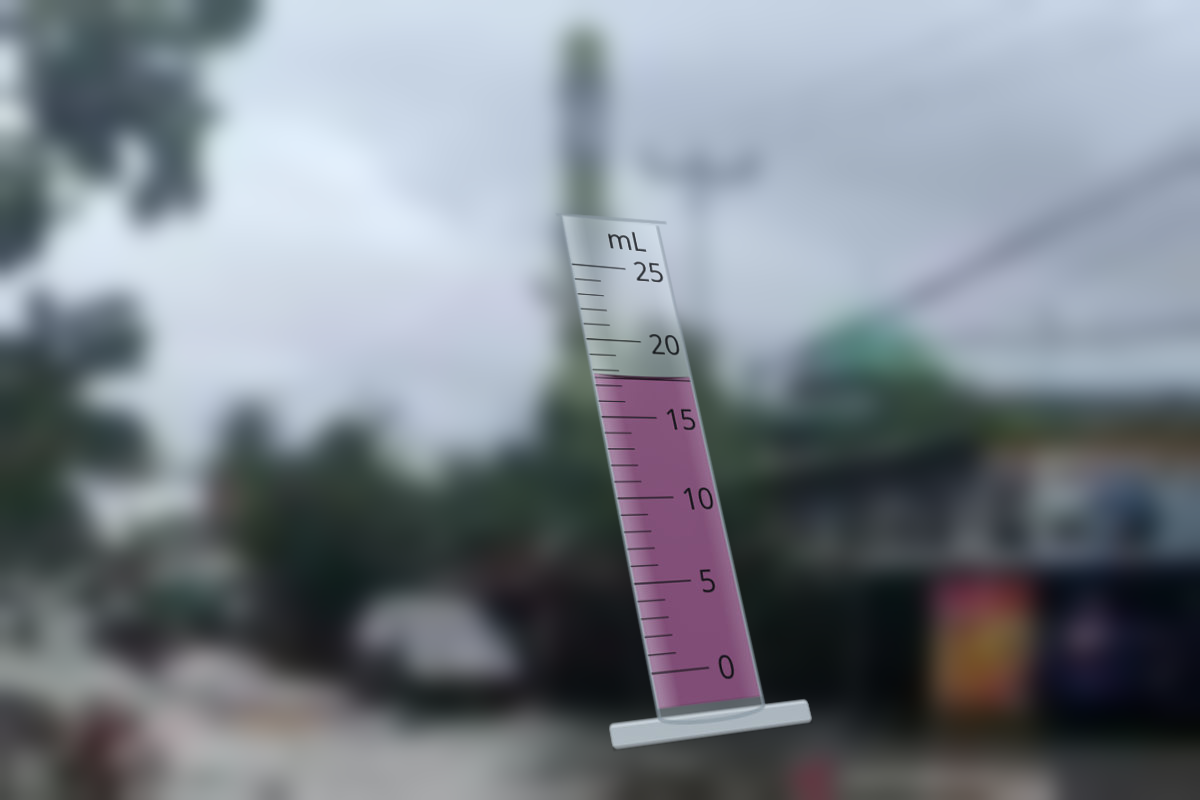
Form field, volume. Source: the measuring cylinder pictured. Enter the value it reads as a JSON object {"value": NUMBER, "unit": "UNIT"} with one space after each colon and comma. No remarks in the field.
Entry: {"value": 17.5, "unit": "mL"}
